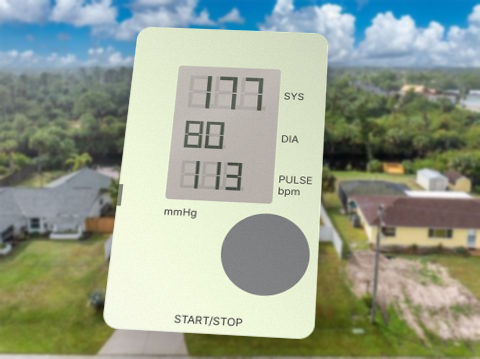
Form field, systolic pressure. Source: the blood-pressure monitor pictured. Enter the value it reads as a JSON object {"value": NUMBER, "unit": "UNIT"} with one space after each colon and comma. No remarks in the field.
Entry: {"value": 177, "unit": "mmHg"}
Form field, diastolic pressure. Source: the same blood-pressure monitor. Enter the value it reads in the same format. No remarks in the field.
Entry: {"value": 80, "unit": "mmHg"}
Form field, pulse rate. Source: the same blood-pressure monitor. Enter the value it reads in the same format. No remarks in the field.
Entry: {"value": 113, "unit": "bpm"}
